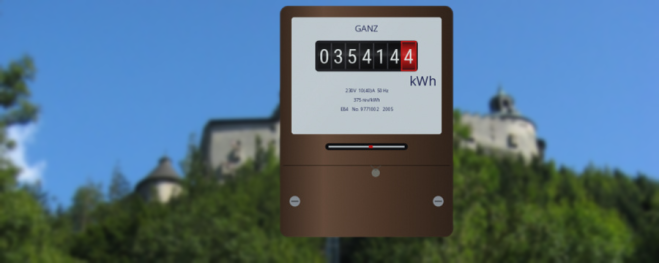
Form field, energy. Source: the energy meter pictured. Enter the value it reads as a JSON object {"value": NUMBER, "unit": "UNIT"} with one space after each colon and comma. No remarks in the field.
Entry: {"value": 35414.4, "unit": "kWh"}
